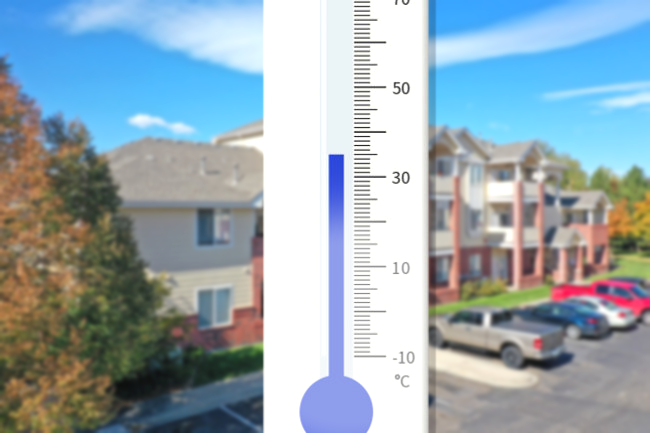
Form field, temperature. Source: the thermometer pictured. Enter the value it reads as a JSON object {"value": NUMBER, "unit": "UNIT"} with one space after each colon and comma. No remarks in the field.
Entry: {"value": 35, "unit": "°C"}
